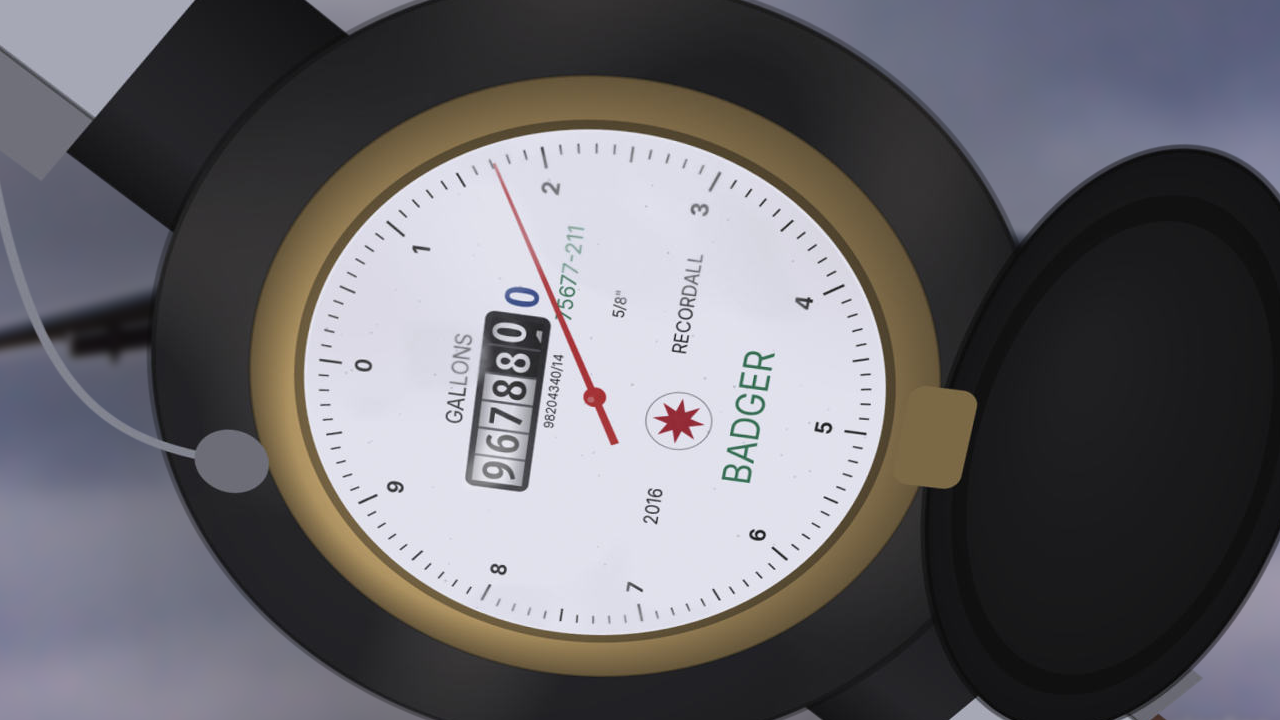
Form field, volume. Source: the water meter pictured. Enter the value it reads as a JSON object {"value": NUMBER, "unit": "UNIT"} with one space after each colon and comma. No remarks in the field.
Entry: {"value": 9678801.7, "unit": "gal"}
